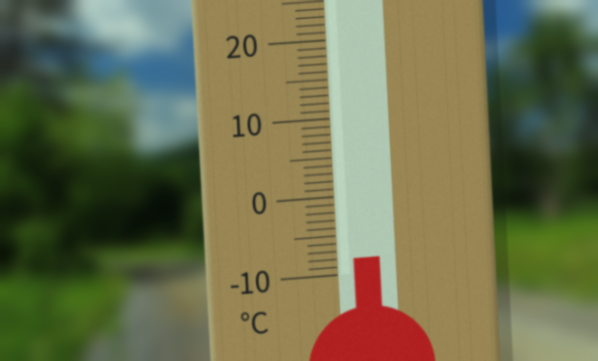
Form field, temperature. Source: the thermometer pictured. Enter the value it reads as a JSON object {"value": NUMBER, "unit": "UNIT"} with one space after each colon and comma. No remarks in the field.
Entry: {"value": -8, "unit": "°C"}
